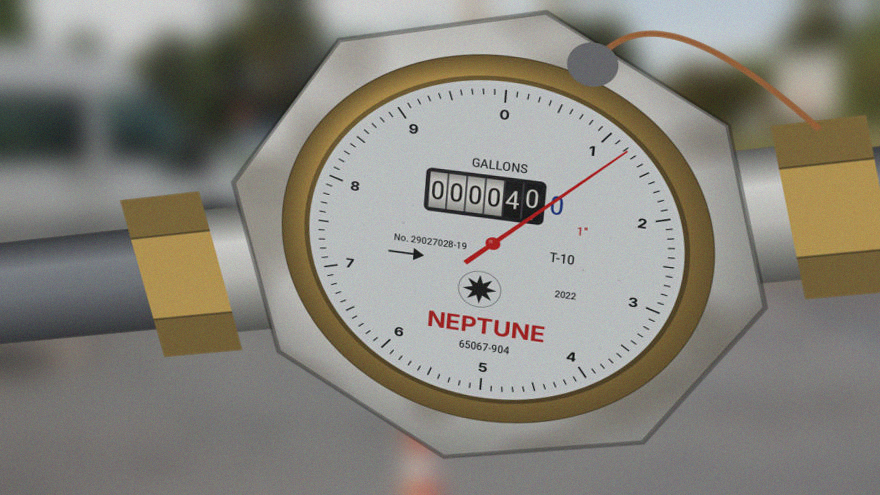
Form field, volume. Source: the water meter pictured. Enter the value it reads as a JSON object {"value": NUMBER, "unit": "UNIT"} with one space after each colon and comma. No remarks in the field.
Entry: {"value": 401.2, "unit": "gal"}
